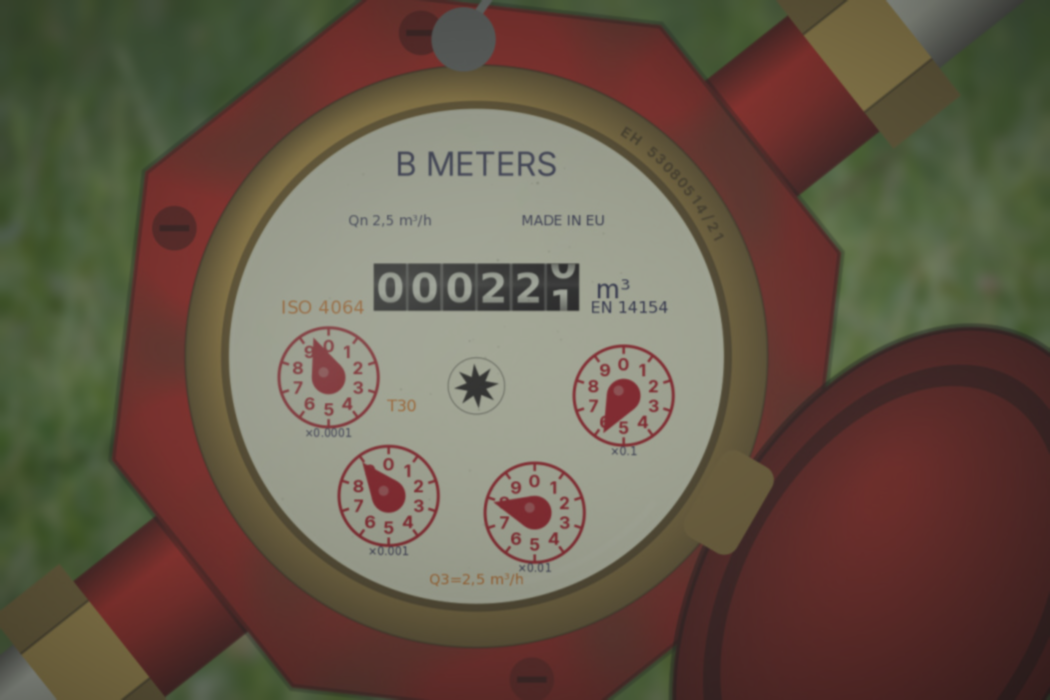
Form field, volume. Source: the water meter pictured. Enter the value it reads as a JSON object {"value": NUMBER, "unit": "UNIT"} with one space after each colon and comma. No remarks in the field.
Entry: {"value": 220.5789, "unit": "m³"}
